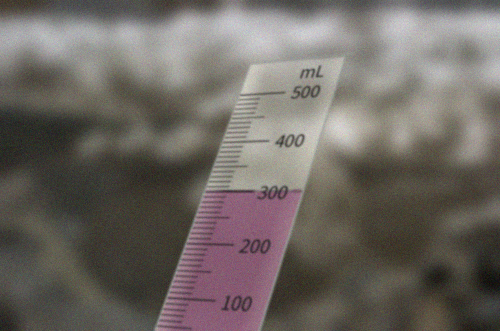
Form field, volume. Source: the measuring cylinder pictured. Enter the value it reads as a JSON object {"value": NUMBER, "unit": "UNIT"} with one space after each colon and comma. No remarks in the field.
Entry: {"value": 300, "unit": "mL"}
